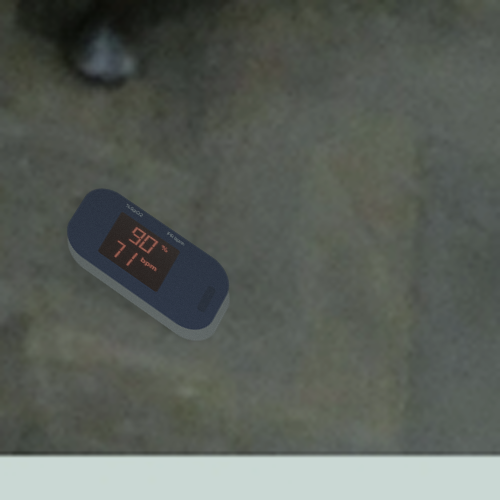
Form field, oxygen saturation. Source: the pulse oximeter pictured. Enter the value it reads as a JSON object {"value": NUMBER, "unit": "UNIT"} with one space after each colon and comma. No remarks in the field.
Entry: {"value": 90, "unit": "%"}
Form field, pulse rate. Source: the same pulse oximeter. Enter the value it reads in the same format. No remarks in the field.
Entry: {"value": 71, "unit": "bpm"}
